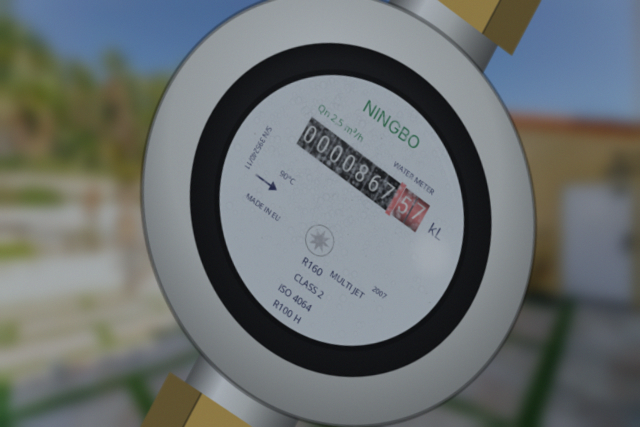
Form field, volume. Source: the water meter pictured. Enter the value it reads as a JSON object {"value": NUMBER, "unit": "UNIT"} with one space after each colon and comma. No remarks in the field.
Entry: {"value": 867.57, "unit": "kL"}
